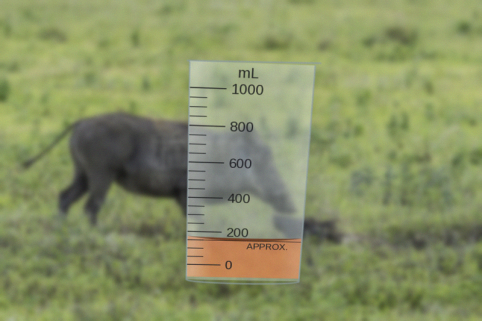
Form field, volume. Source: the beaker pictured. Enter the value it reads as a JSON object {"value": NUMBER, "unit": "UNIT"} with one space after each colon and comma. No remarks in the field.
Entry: {"value": 150, "unit": "mL"}
